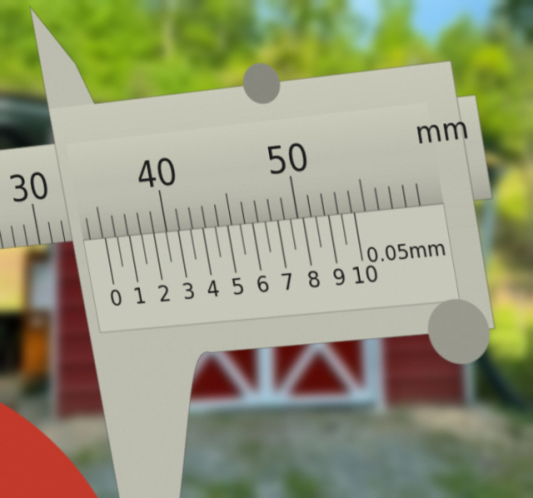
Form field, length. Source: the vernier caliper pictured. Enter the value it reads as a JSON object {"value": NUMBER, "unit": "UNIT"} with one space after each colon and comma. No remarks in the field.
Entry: {"value": 35.2, "unit": "mm"}
